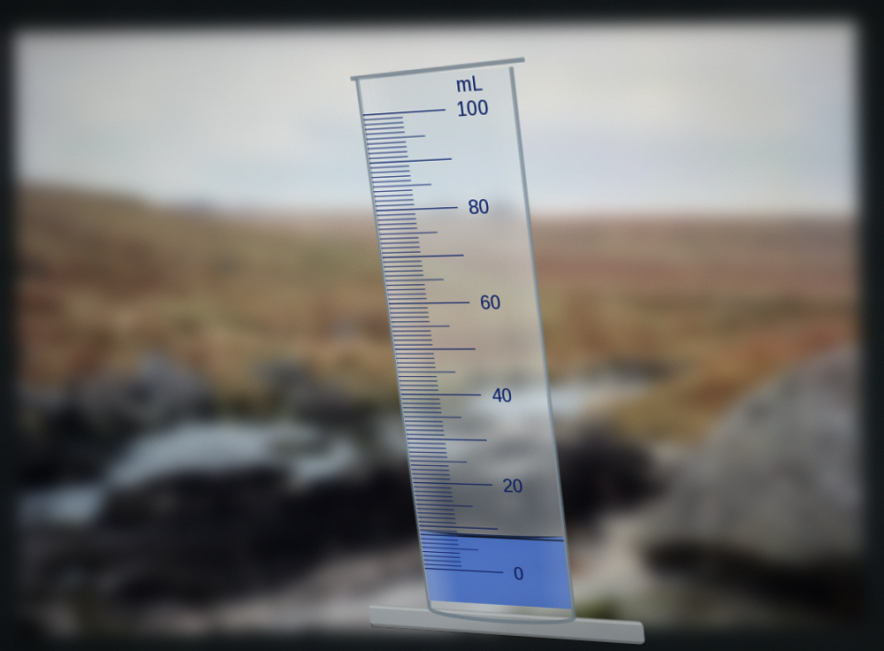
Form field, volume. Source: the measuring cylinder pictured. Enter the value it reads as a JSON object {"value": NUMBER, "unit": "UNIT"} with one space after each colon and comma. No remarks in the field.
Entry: {"value": 8, "unit": "mL"}
